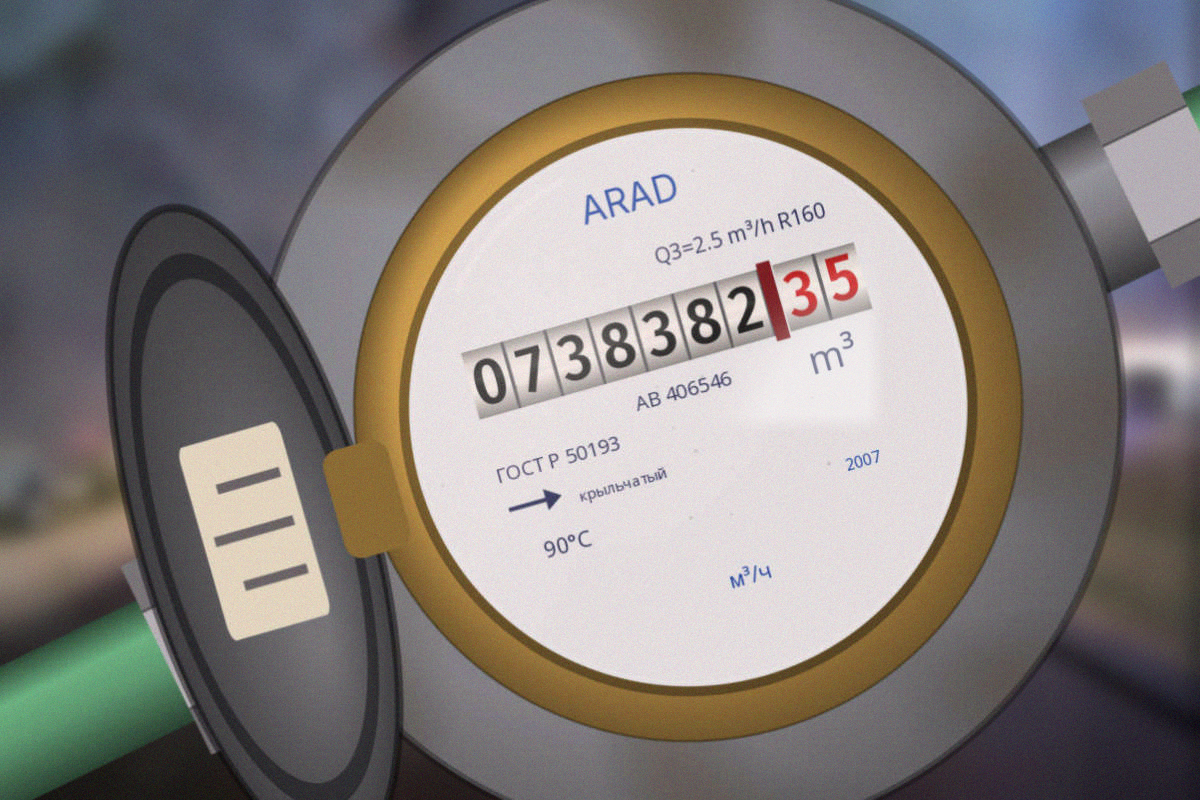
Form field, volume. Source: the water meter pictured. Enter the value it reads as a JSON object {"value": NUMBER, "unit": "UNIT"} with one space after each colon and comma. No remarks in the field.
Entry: {"value": 738382.35, "unit": "m³"}
